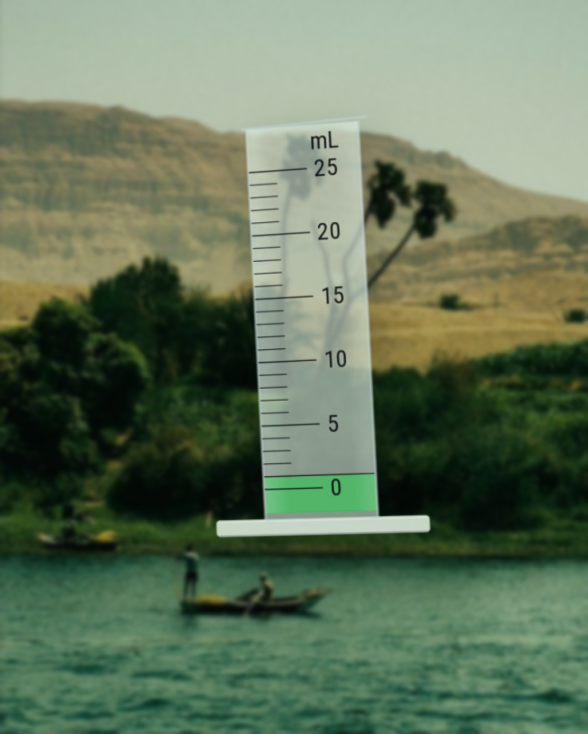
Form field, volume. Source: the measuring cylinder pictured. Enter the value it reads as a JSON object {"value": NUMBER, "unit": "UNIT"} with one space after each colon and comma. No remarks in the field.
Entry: {"value": 1, "unit": "mL"}
